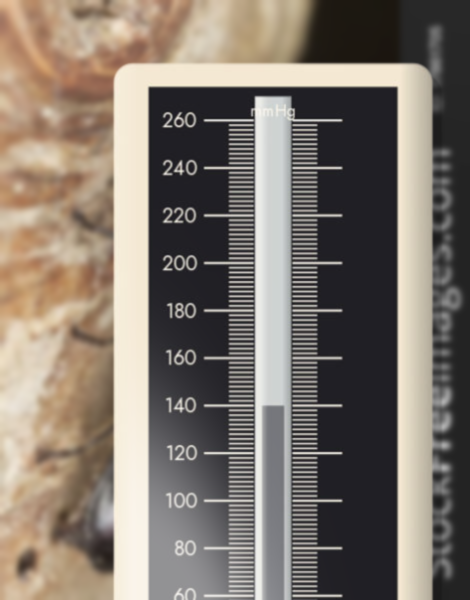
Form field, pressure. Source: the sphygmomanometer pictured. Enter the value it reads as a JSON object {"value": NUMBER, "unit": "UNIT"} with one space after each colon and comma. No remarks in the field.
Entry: {"value": 140, "unit": "mmHg"}
